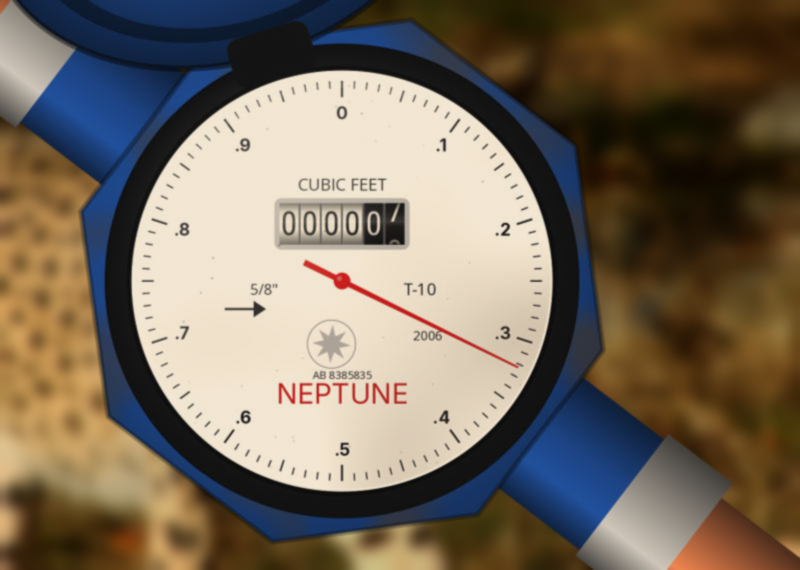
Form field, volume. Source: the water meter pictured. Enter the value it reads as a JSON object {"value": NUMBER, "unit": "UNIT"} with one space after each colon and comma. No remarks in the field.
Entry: {"value": 7.32, "unit": "ft³"}
